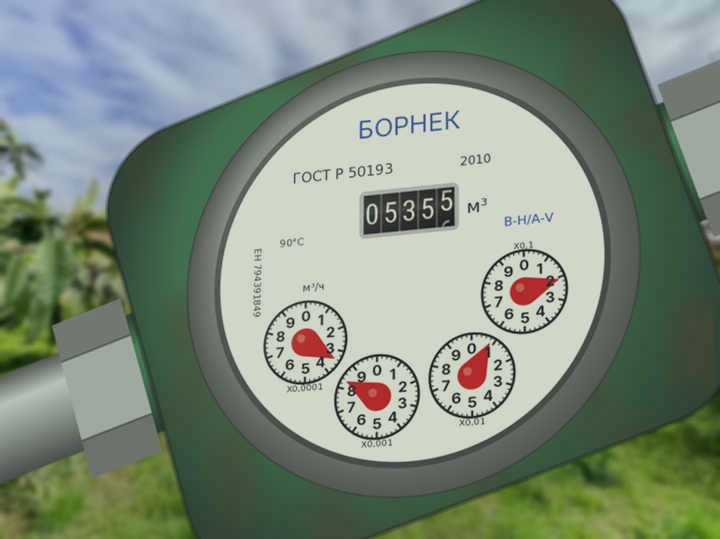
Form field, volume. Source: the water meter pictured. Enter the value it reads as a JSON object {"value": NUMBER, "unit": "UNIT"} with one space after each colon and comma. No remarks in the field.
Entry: {"value": 5355.2083, "unit": "m³"}
